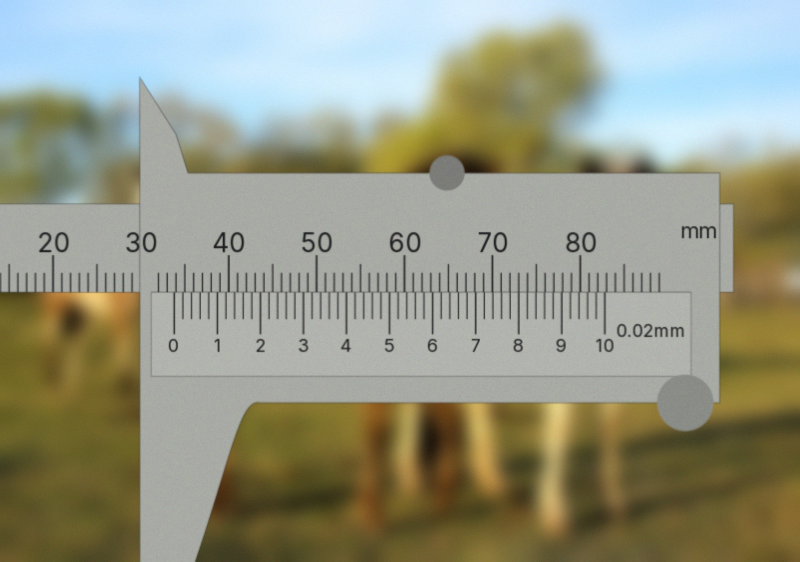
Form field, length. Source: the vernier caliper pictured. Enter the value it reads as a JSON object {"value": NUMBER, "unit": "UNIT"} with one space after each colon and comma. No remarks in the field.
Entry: {"value": 33.8, "unit": "mm"}
